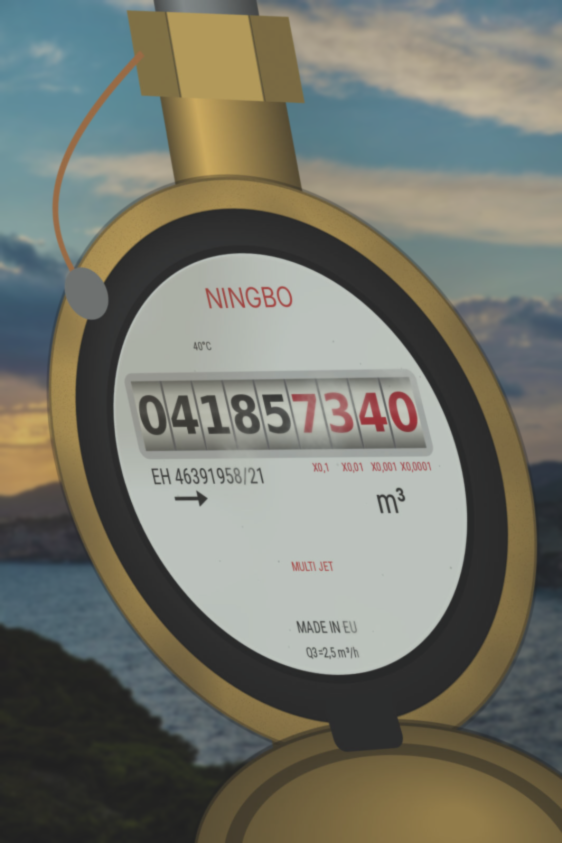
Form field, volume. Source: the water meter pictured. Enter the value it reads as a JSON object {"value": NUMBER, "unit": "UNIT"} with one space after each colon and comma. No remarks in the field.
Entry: {"value": 4185.7340, "unit": "m³"}
